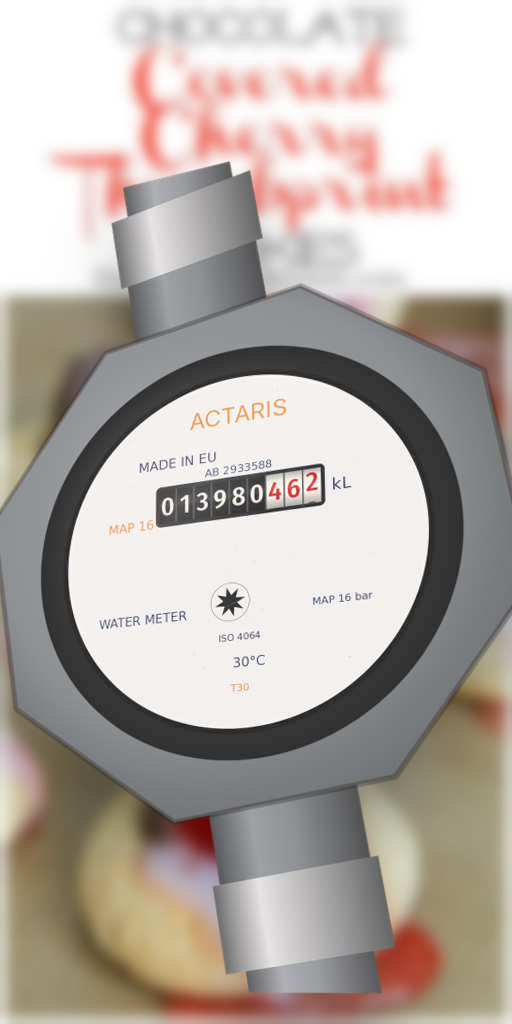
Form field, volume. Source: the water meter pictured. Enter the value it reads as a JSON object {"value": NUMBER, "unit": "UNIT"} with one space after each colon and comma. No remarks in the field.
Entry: {"value": 13980.462, "unit": "kL"}
